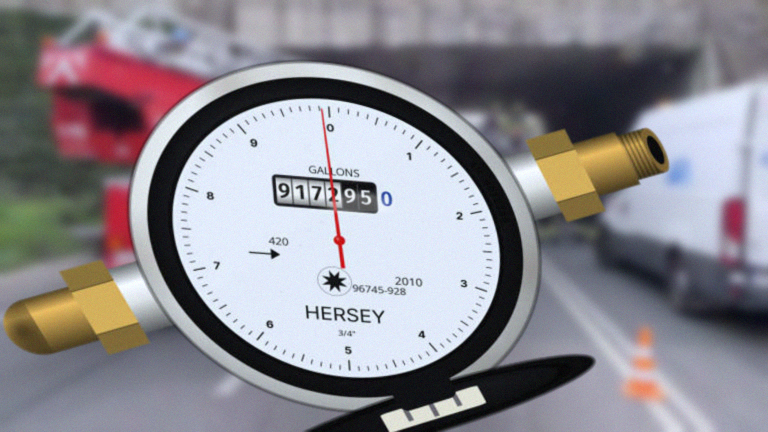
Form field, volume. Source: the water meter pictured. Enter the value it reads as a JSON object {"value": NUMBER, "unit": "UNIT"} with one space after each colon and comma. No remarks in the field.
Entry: {"value": 9172949.9, "unit": "gal"}
